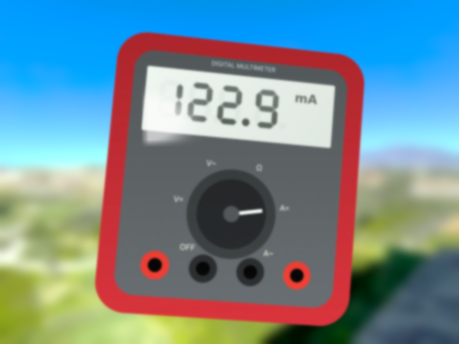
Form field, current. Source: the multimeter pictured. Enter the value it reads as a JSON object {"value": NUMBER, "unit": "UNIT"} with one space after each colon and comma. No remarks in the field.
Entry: {"value": 122.9, "unit": "mA"}
